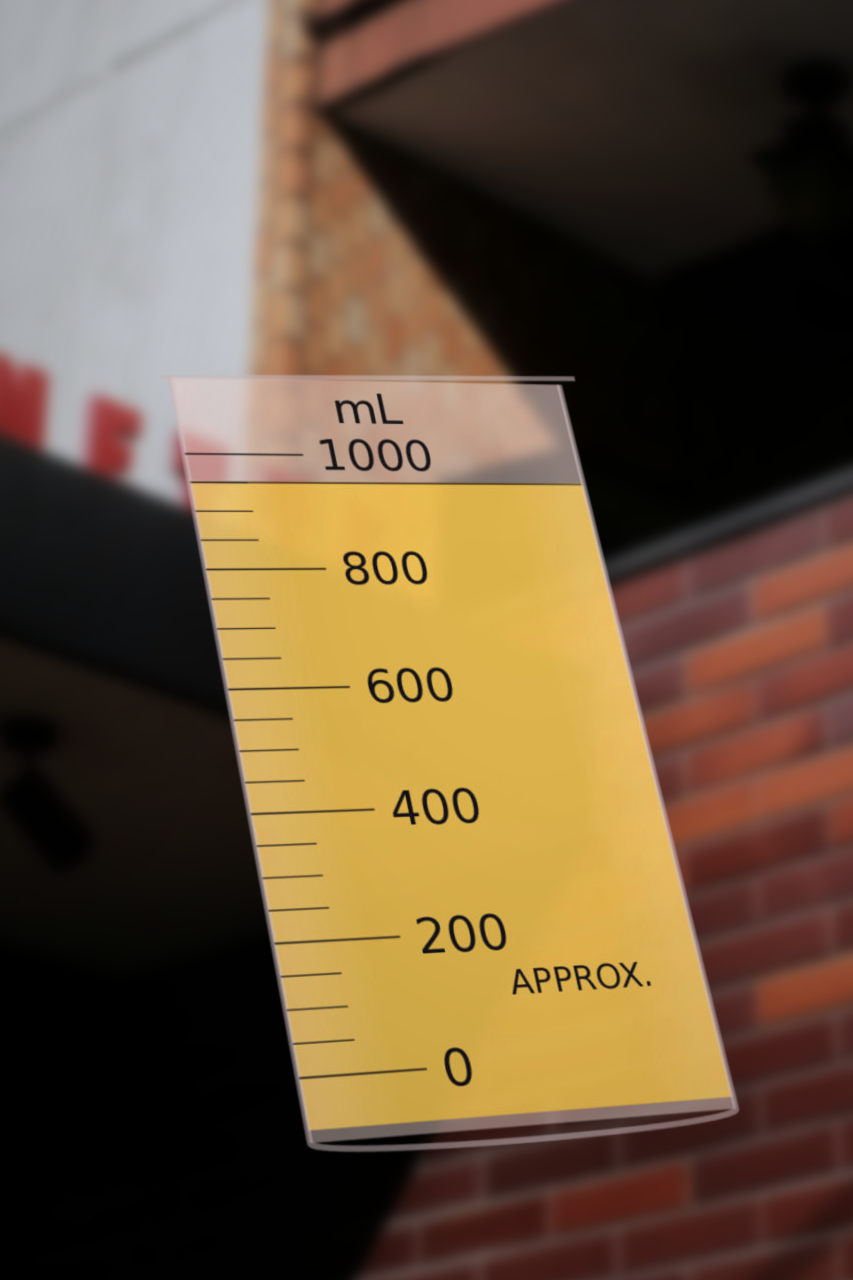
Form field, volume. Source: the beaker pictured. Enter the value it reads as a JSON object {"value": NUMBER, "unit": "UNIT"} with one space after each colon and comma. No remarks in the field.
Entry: {"value": 950, "unit": "mL"}
